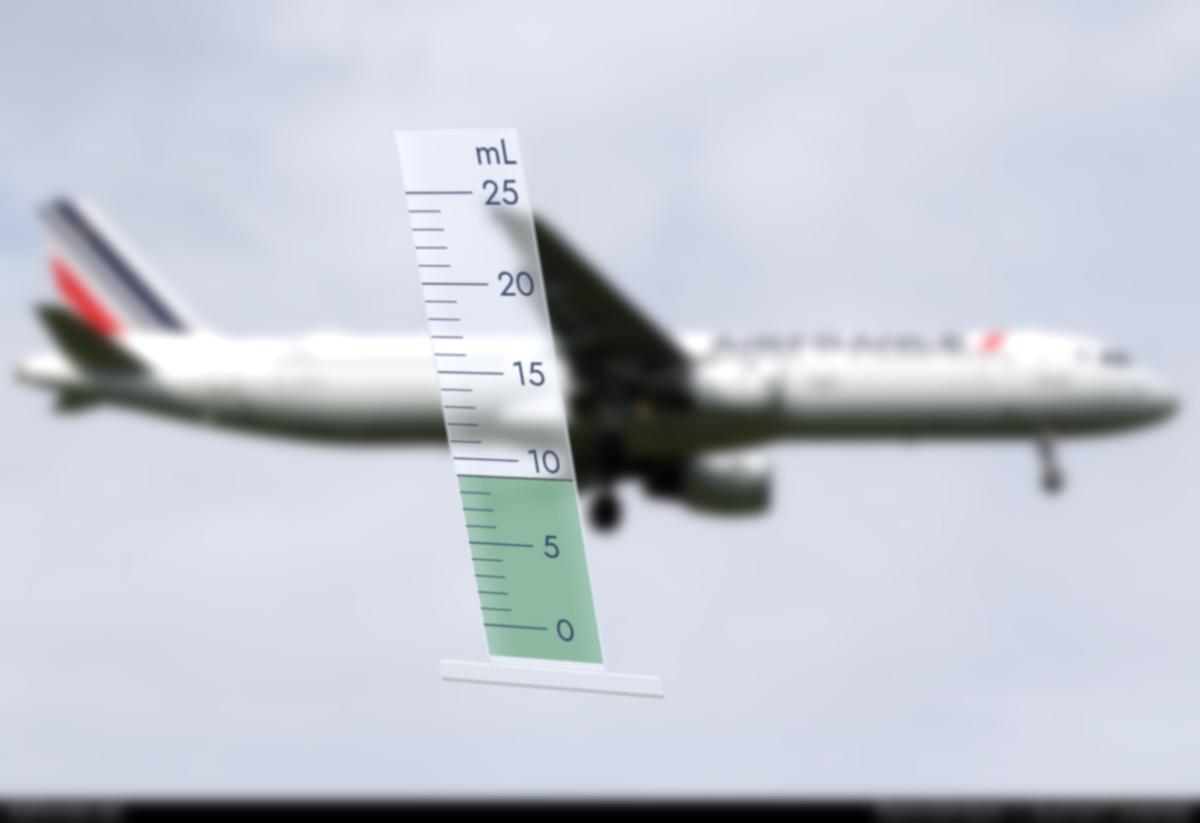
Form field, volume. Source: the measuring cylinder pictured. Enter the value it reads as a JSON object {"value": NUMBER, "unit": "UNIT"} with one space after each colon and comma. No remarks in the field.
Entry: {"value": 9, "unit": "mL"}
